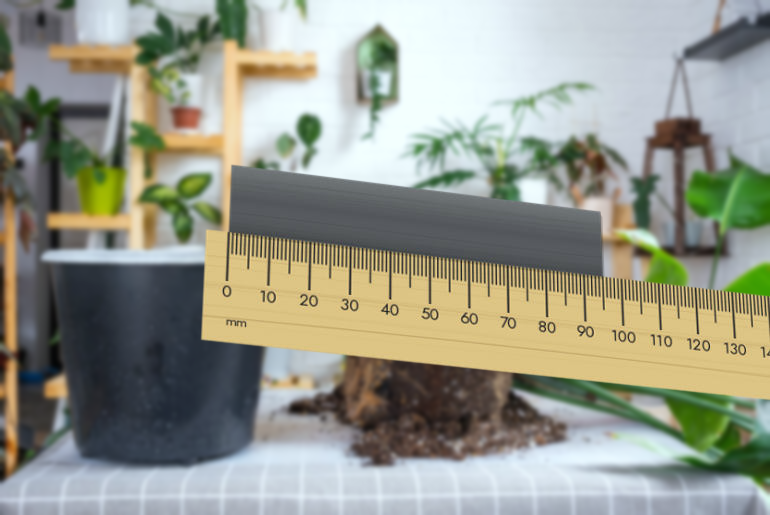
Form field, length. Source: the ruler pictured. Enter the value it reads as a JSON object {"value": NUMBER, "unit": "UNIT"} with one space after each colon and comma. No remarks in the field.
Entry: {"value": 95, "unit": "mm"}
